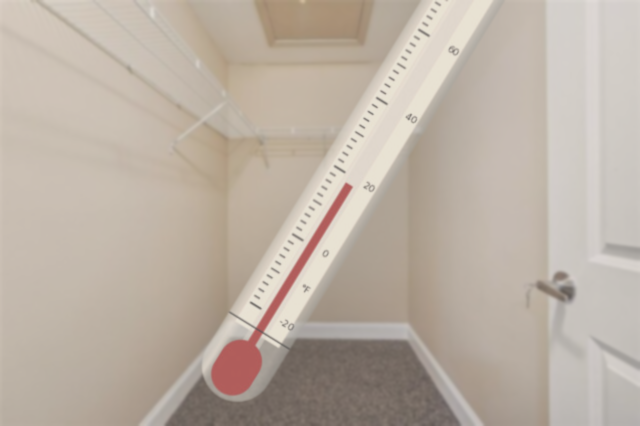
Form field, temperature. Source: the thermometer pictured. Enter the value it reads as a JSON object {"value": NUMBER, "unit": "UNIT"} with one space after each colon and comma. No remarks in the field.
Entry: {"value": 18, "unit": "°F"}
